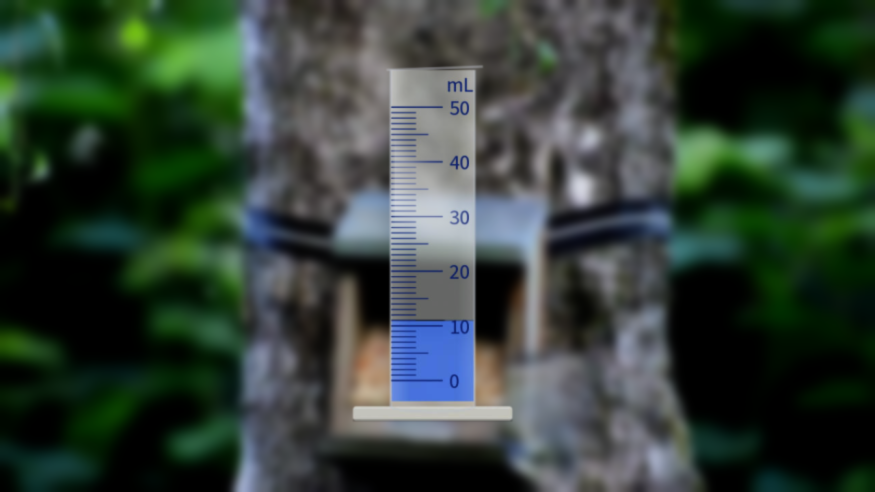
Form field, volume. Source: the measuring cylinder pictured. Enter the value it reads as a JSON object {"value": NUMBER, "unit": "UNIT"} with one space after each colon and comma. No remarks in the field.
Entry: {"value": 11, "unit": "mL"}
